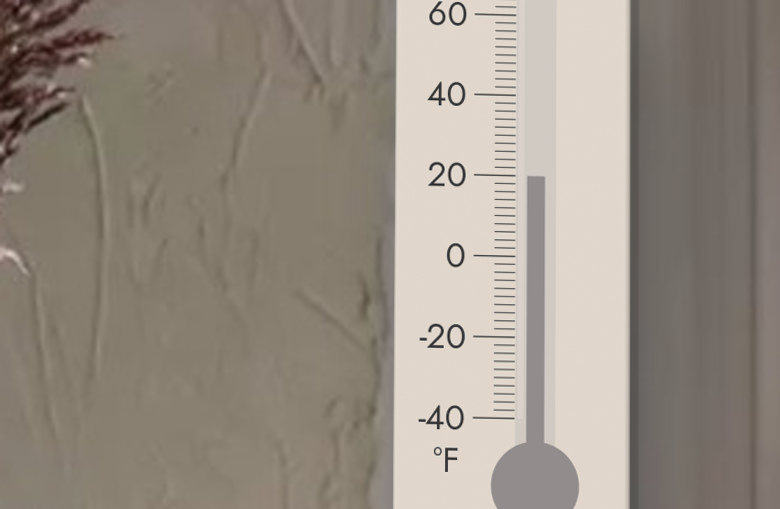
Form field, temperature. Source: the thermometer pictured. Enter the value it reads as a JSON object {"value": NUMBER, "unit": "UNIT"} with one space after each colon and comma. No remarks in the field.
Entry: {"value": 20, "unit": "°F"}
